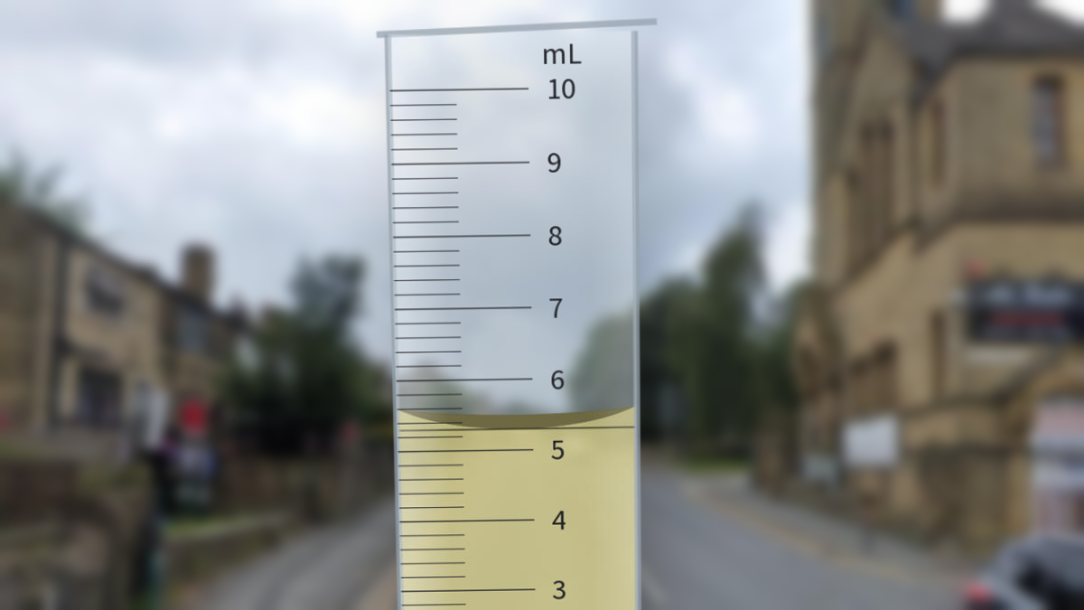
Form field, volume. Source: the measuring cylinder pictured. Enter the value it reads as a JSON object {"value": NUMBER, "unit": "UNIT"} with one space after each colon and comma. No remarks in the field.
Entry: {"value": 5.3, "unit": "mL"}
